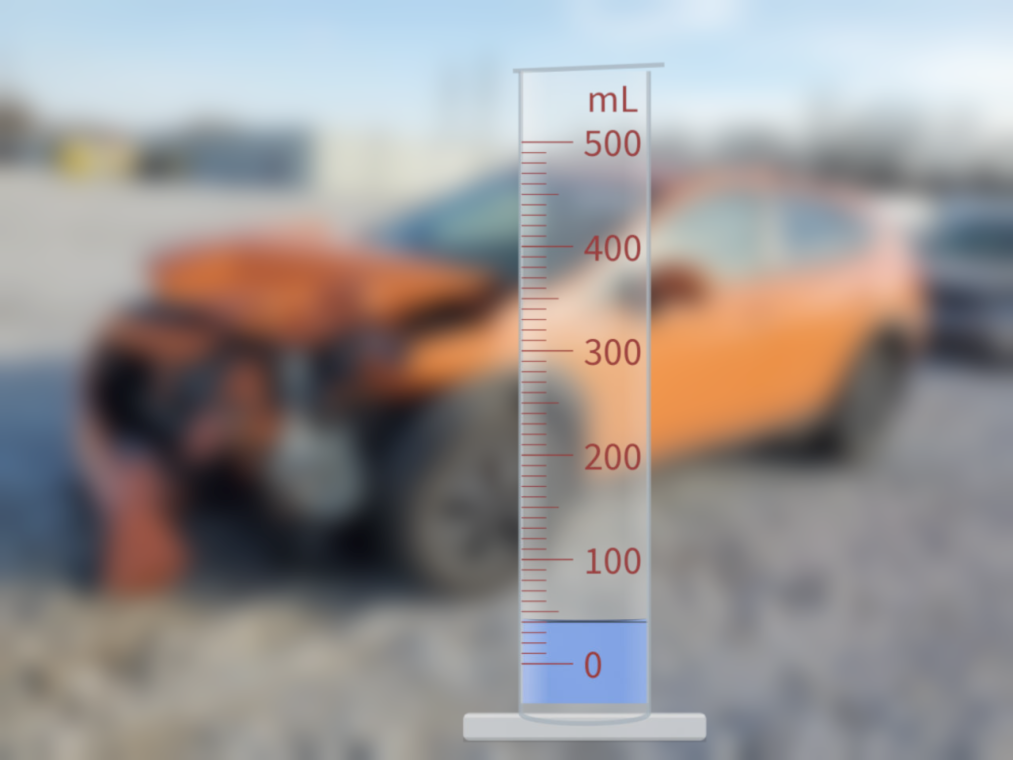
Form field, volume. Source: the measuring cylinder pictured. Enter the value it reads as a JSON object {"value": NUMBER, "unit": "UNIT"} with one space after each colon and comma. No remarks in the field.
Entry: {"value": 40, "unit": "mL"}
